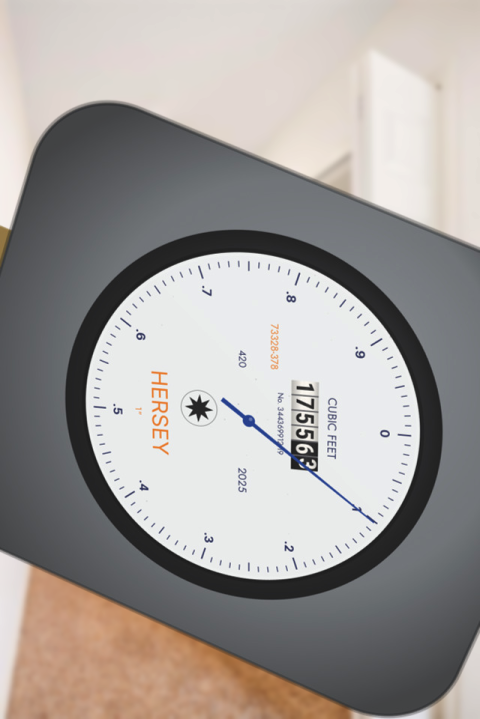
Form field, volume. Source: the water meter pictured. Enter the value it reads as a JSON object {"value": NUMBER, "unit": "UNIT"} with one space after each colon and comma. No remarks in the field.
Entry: {"value": 175563.10, "unit": "ft³"}
